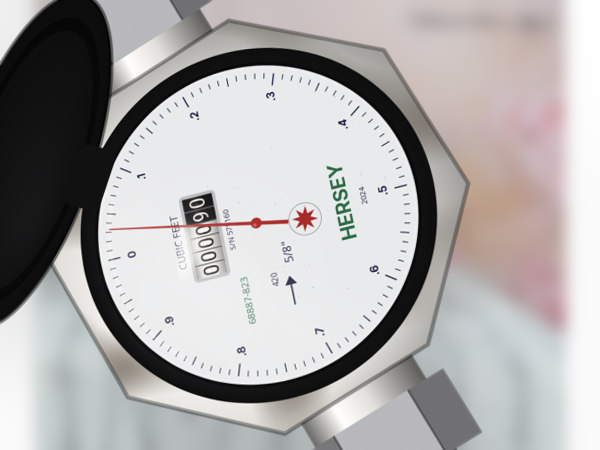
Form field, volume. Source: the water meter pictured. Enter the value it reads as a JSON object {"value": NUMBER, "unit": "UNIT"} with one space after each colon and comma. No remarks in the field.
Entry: {"value": 90.03, "unit": "ft³"}
